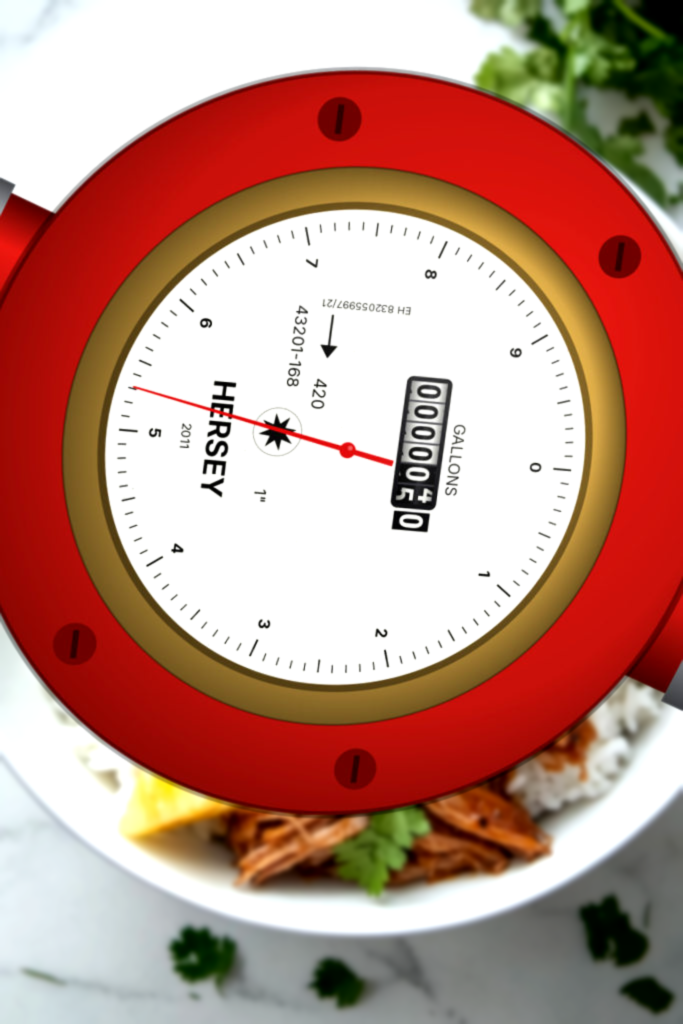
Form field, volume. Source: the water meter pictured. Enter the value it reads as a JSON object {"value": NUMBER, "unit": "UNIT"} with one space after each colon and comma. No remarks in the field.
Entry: {"value": 45.3, "unit": "gal"}
